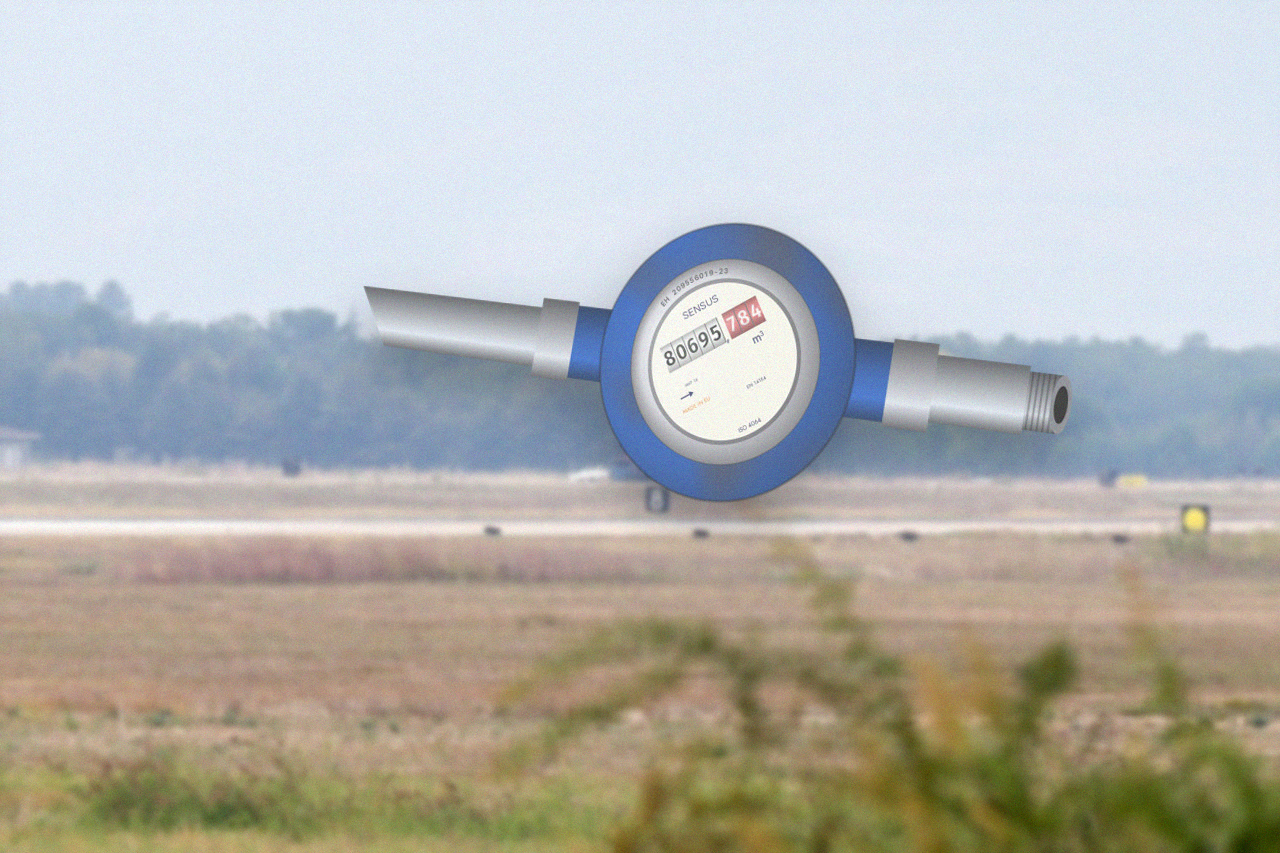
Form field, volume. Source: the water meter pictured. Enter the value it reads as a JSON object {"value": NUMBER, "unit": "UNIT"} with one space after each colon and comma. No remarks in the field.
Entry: {"value": 80695.784, "unit": "m³"}
